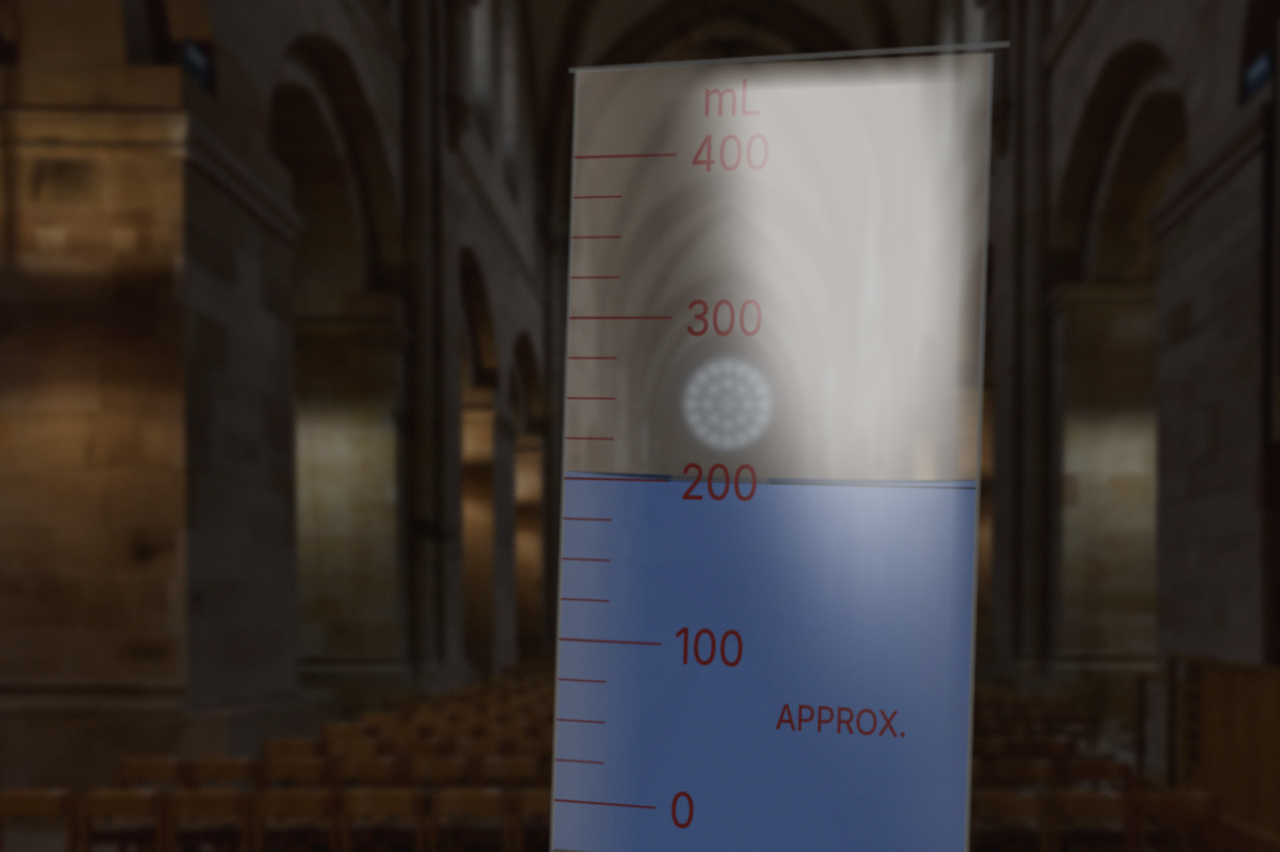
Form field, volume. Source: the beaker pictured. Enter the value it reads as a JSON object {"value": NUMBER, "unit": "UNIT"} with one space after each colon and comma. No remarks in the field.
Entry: {"value": 200, "unit": "mL"}
